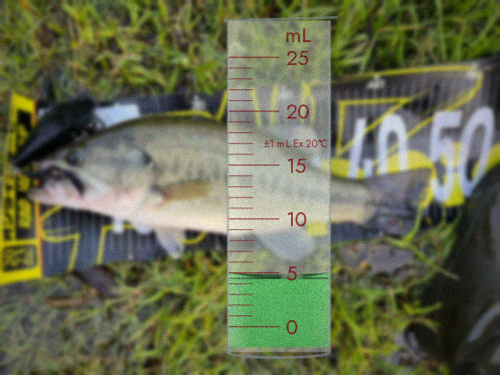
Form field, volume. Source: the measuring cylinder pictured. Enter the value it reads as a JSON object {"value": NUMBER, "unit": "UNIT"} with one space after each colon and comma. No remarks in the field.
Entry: {"value": 4.5, "unit": "mL"}
